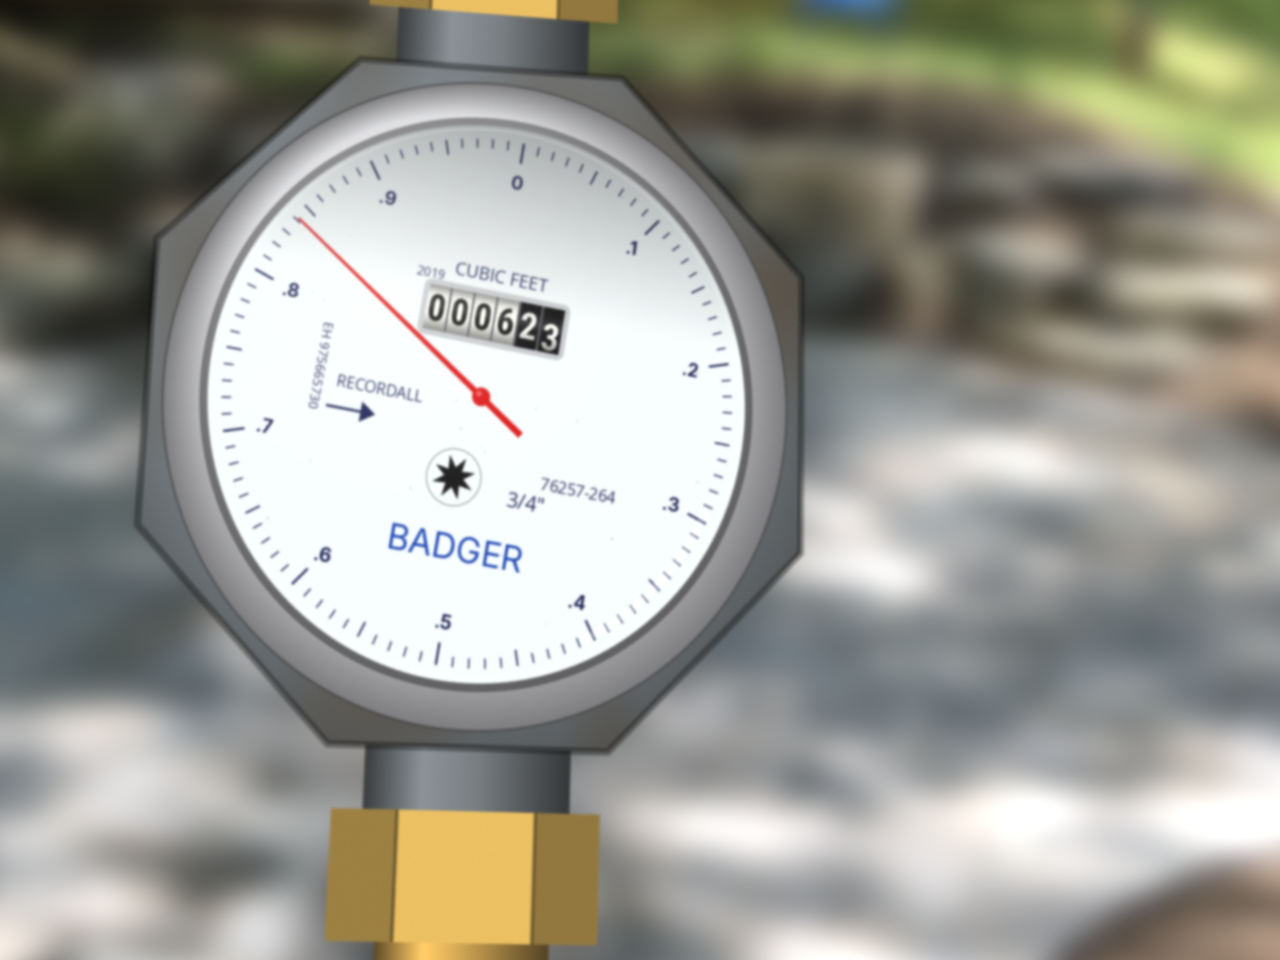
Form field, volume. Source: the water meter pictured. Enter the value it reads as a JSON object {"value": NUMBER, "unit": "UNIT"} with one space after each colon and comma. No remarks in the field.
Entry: {"value": 622.84, "unit": "ft³"}
